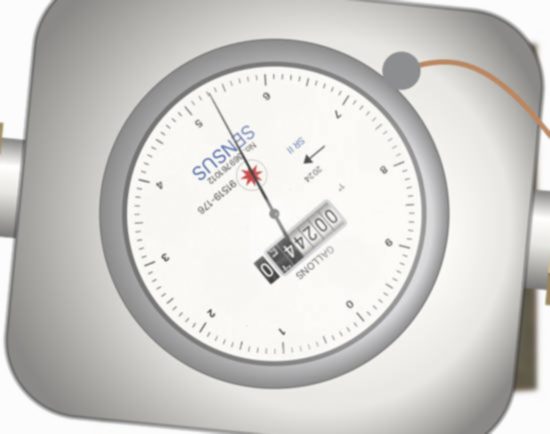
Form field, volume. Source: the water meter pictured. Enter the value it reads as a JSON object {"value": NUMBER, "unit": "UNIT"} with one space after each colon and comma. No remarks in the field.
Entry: {"value": 24445.3, "unit": "gal"}
